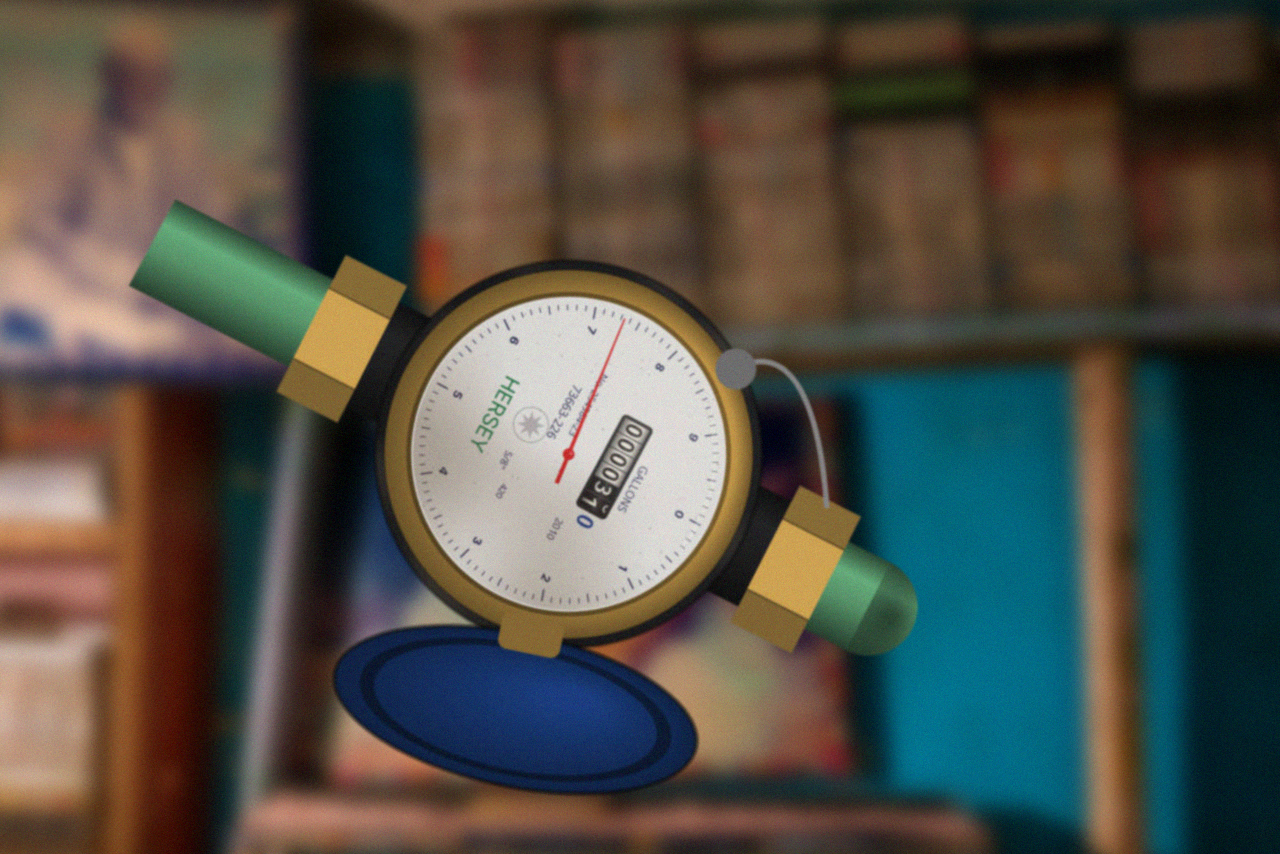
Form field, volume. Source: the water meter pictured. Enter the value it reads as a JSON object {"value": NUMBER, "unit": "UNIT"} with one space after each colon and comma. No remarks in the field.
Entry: {"value": 307.3, "unit": "gal"}
